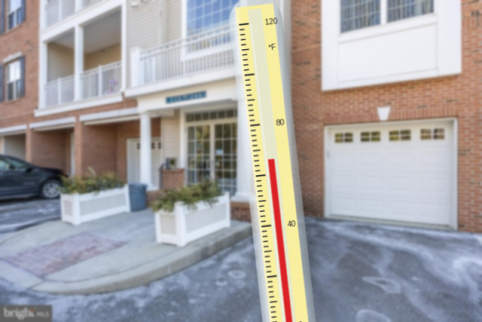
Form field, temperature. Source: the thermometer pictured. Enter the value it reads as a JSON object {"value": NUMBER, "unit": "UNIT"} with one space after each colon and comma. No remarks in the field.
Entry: {"value": 66, "unit": "°F"}
